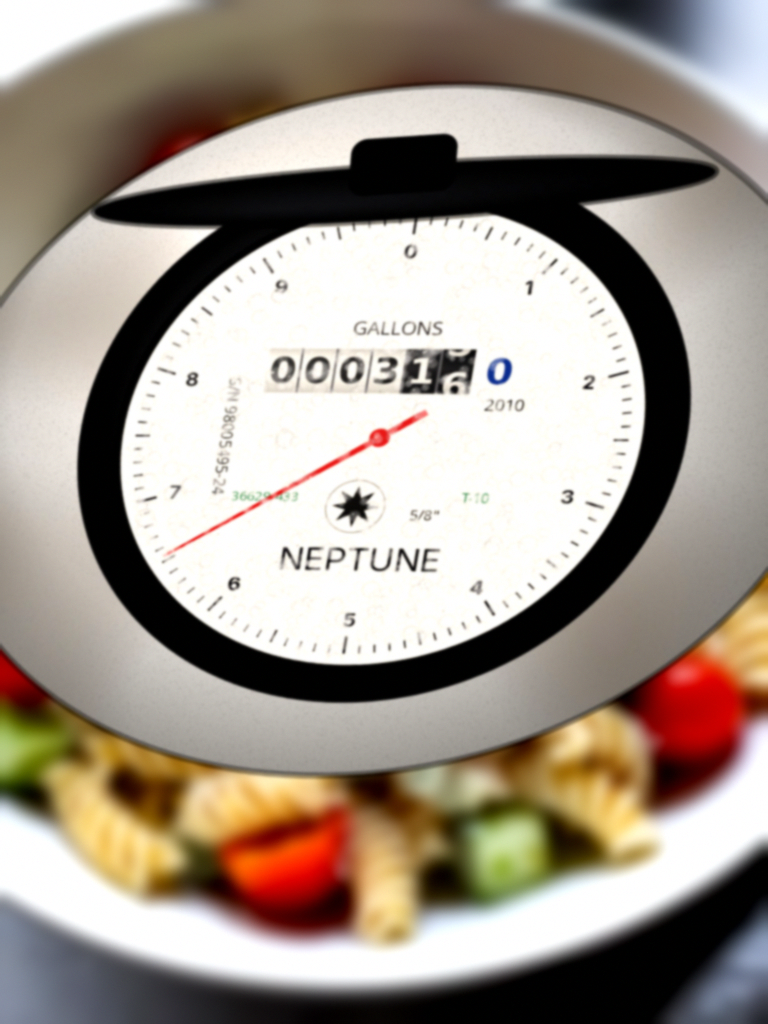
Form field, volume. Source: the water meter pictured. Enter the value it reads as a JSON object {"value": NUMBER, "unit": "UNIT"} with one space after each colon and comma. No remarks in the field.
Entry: {"value": 3156.5, "unit": "gal"}
